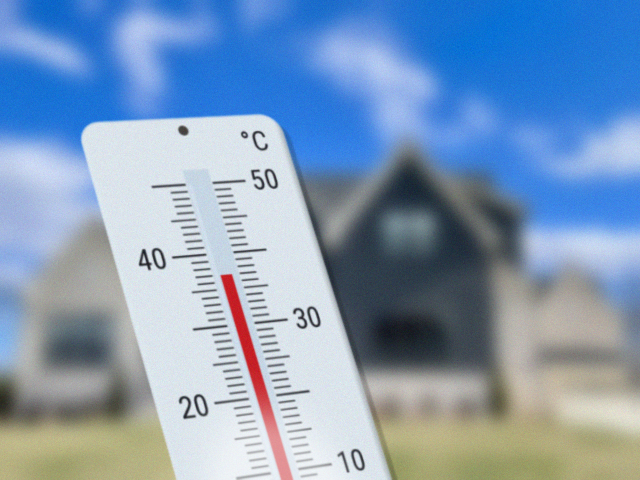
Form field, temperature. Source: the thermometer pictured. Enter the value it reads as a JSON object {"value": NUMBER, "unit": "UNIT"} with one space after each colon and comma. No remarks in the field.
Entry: {"value": 37, "unit": "°C"}
